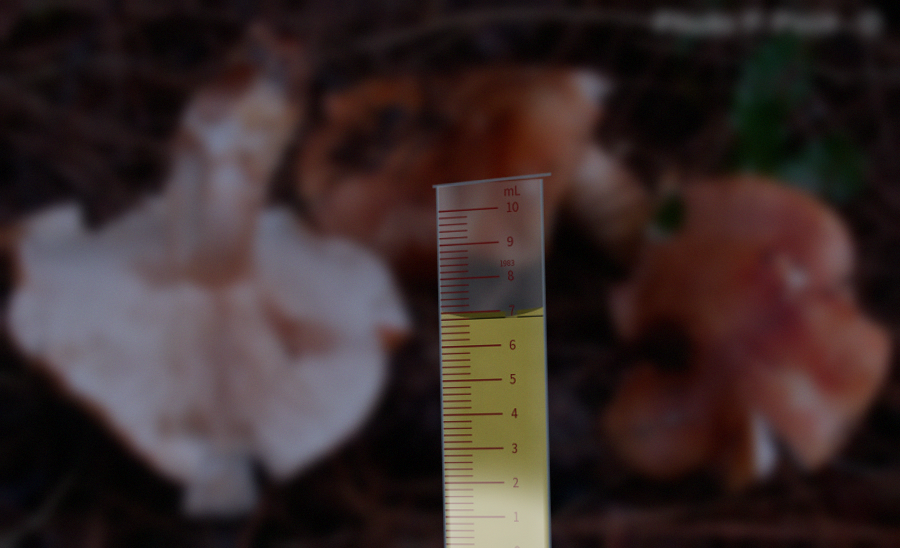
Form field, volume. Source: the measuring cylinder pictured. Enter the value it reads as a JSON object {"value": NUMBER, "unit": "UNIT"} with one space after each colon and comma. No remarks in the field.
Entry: {"value": 6.8, "unit": "mL"}
